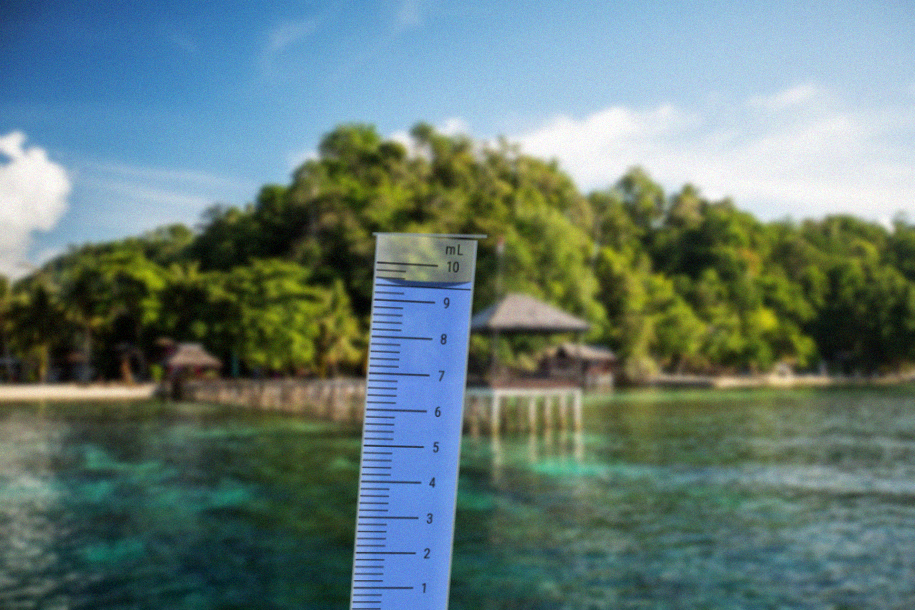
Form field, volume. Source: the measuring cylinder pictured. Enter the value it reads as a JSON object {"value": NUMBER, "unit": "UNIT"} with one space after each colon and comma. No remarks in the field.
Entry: {"value": 9.4, "unit": "mL"}
